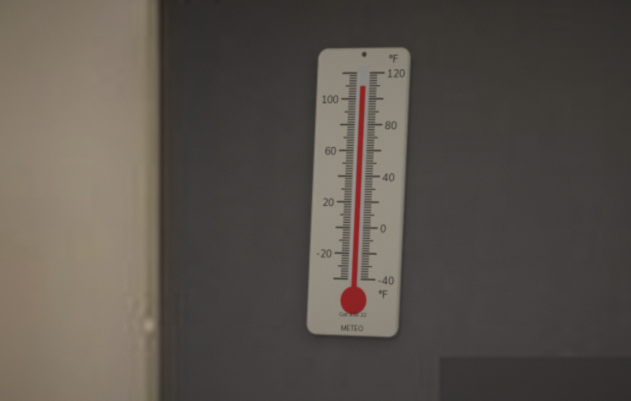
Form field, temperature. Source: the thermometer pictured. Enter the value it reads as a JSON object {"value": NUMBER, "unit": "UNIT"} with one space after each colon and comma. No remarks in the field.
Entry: {"value": 110, "unit": "°F"}
